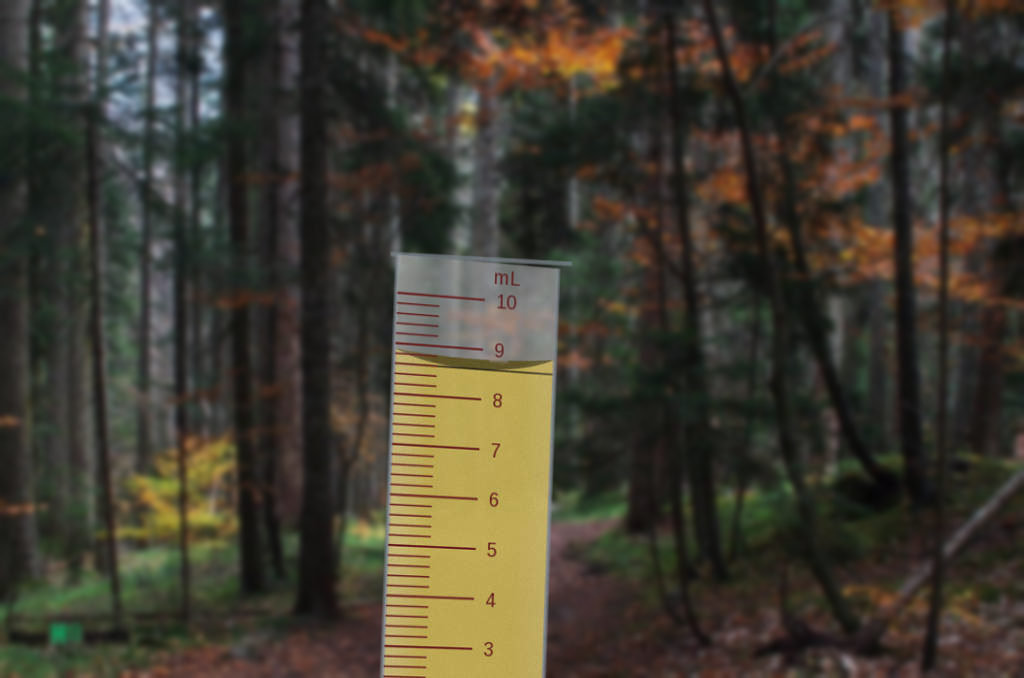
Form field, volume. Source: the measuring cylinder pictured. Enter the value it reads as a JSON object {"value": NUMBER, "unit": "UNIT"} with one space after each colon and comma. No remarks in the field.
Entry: {"value": 8.6, "unit": "mL"}
